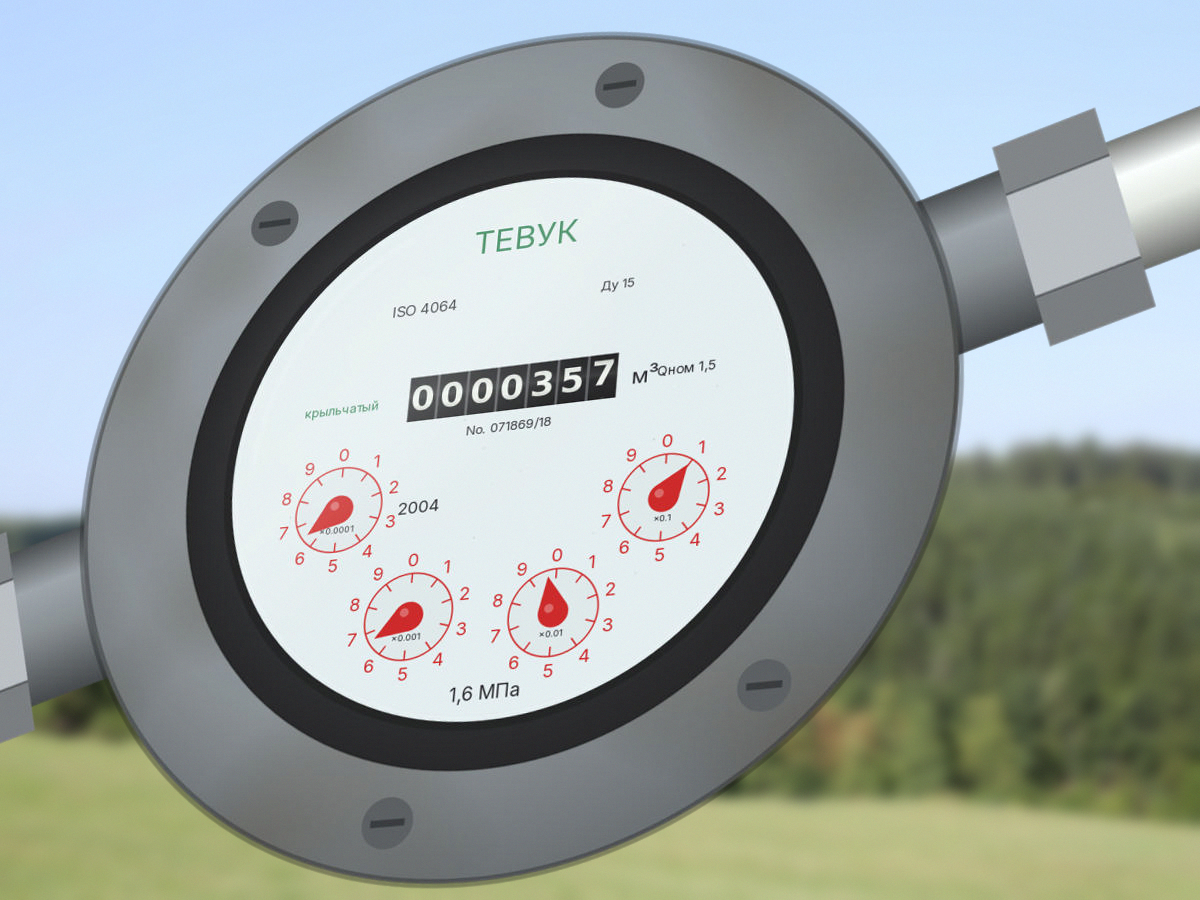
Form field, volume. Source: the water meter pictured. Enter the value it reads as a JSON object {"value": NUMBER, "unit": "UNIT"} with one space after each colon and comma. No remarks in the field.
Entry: {"value": 357.0966, "unit": "m³"}
